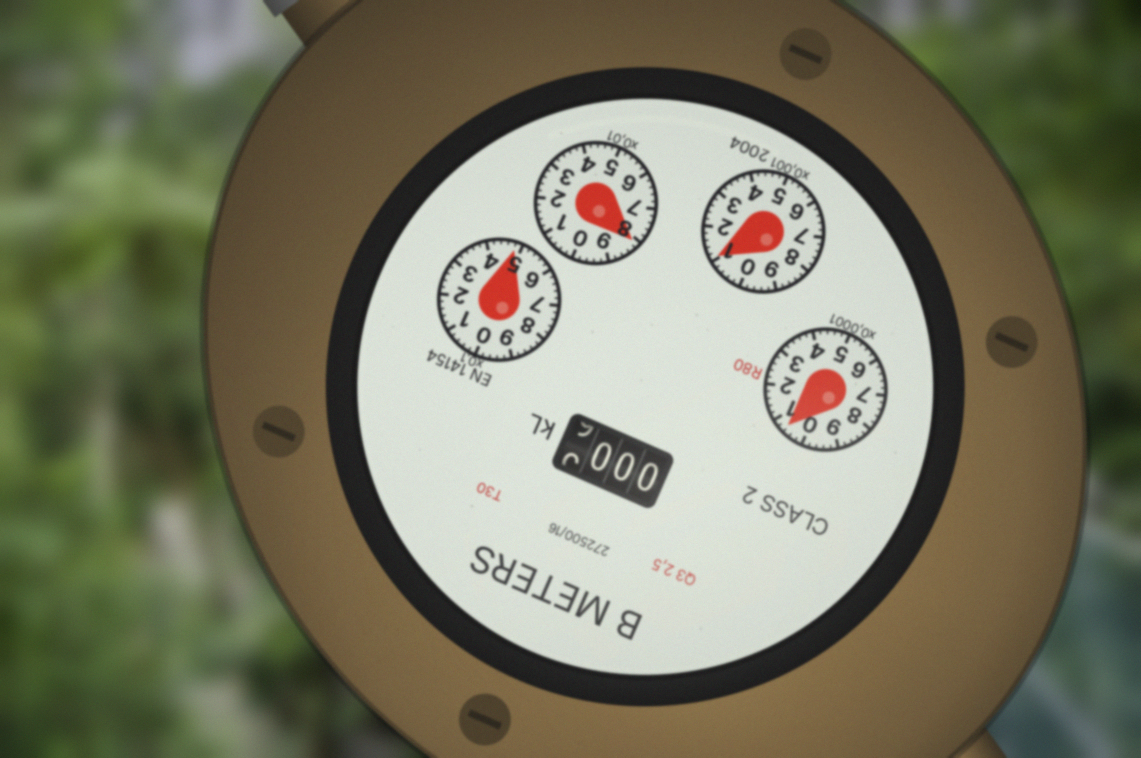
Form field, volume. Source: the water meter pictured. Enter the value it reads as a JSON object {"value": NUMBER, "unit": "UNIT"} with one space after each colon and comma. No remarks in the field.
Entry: {"value": 5.4810, "unit": "kL"}
